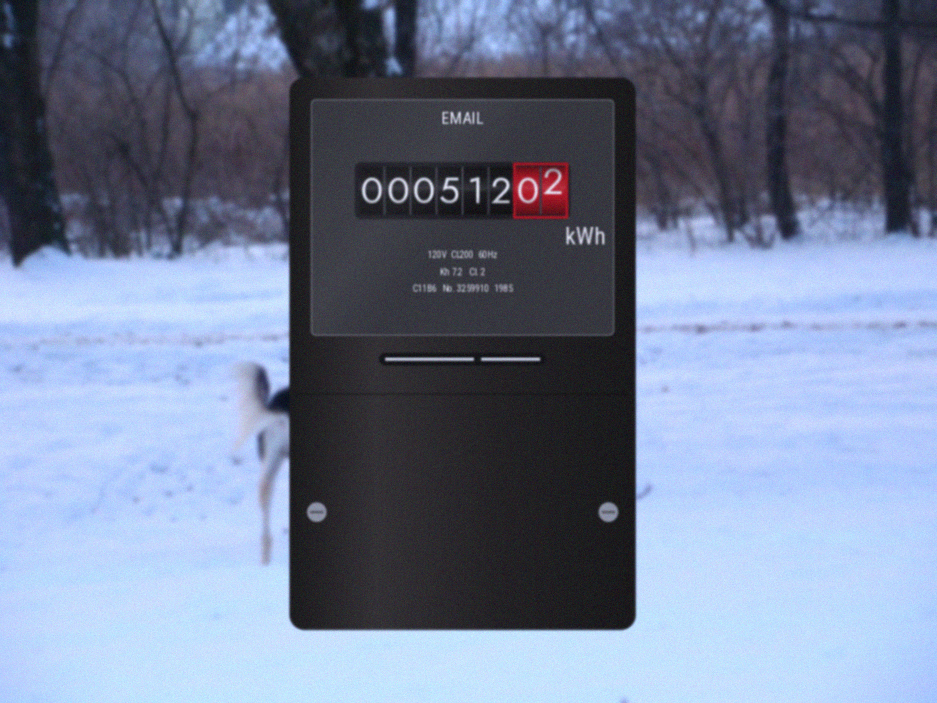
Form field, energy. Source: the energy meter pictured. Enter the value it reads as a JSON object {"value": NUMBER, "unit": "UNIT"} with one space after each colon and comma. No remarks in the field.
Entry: {"value": 512.02, "unit": "kWh"}
